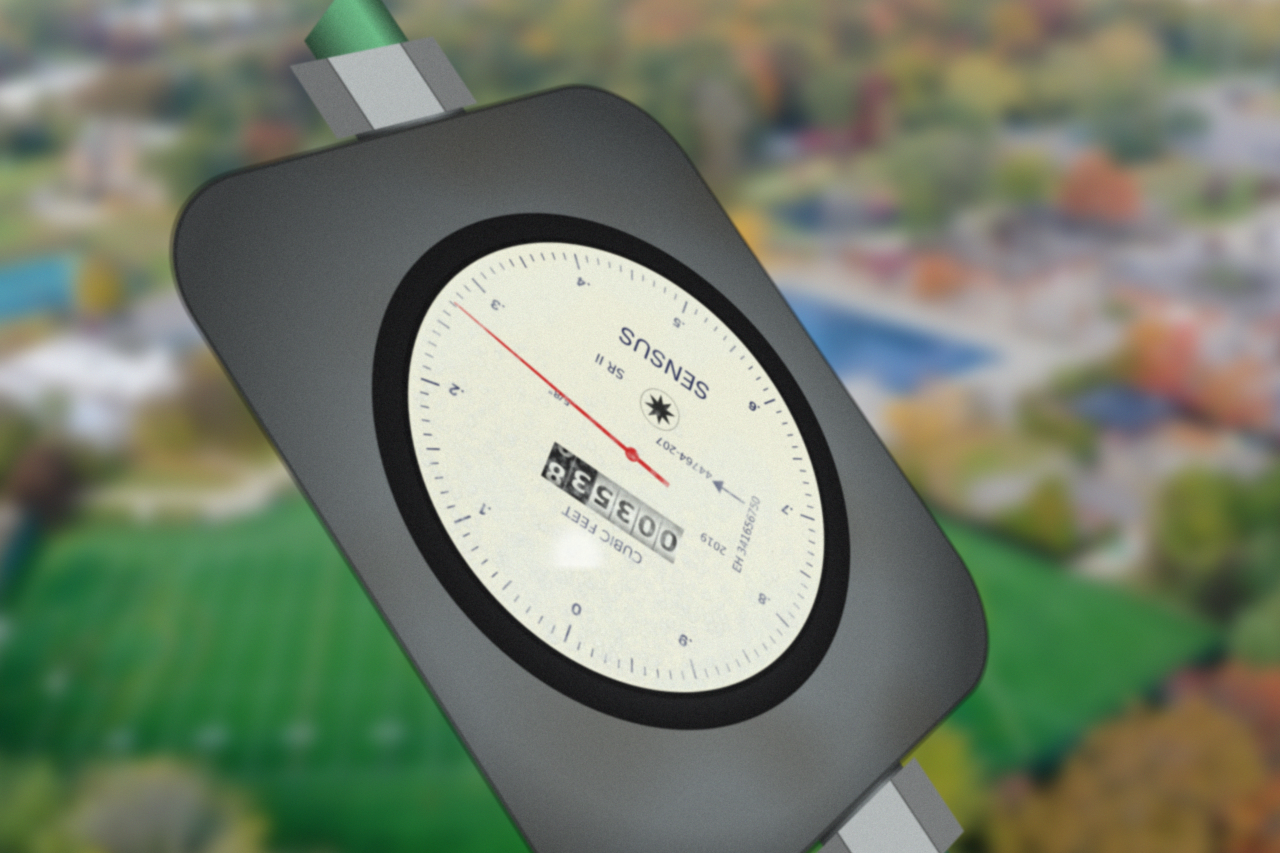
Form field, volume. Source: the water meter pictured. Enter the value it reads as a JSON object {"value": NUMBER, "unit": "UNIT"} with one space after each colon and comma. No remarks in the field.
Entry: {"value": 3538.27, "unit": "ft³"}
